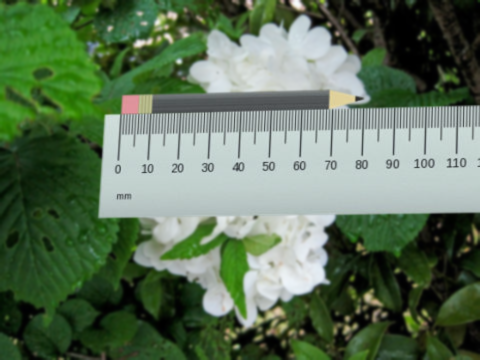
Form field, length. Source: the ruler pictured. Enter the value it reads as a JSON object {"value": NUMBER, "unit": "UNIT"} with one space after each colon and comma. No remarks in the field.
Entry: {"value": 80, "unit": "mm"}
